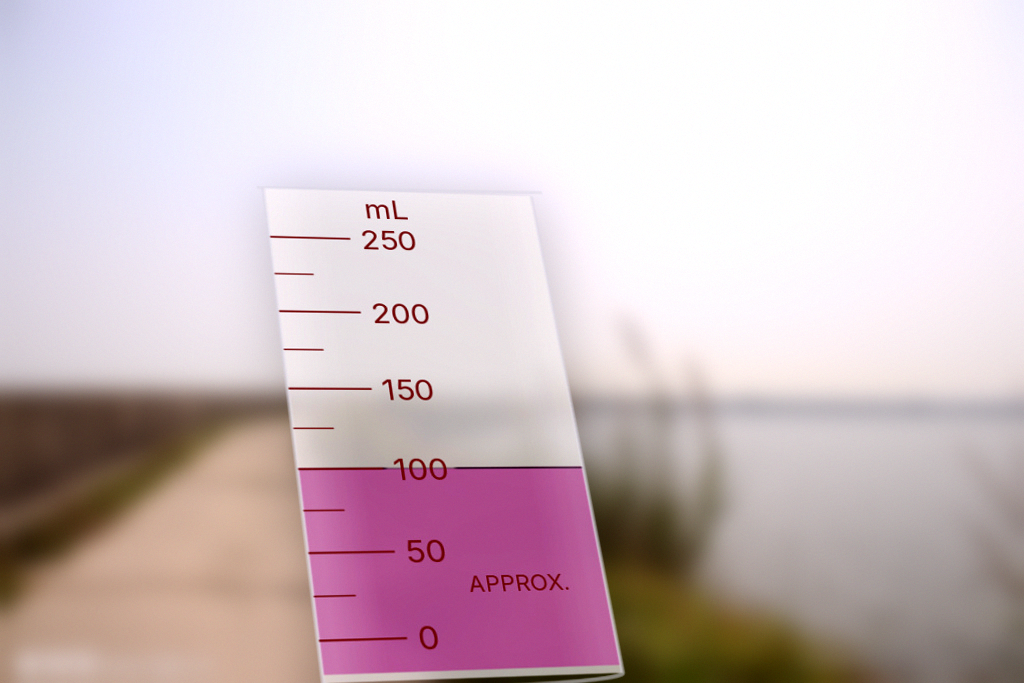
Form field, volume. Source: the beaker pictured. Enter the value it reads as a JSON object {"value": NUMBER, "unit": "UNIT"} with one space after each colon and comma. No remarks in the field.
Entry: {"value": 100, "unit": "mL"}
